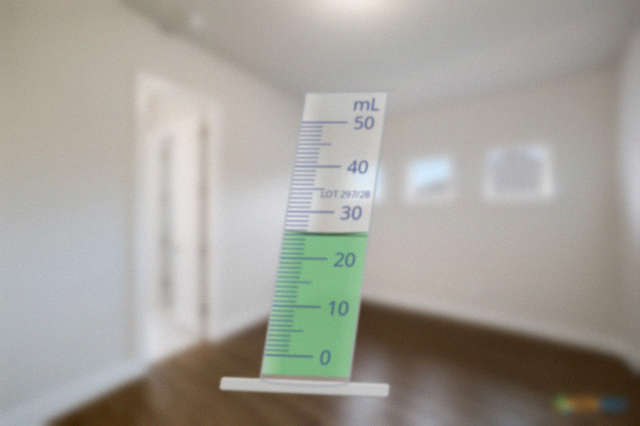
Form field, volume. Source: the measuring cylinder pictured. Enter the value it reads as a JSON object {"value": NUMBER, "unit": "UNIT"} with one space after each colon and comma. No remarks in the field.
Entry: {"value": 25, "unit": "mL"}
